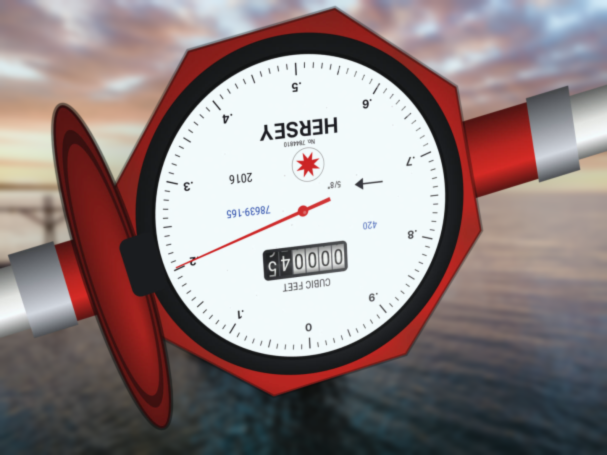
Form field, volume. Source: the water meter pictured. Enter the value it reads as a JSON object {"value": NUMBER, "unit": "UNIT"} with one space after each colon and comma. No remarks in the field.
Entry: {"value": 45.20, "unit": "ft³"}
